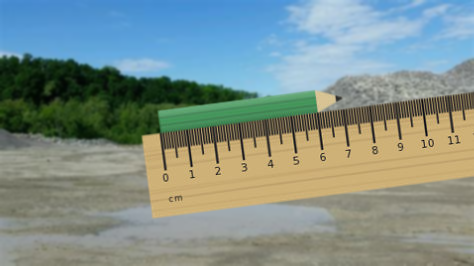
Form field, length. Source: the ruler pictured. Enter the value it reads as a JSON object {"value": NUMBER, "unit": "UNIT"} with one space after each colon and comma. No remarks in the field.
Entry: {"value": 7, "unit": "cm"}
